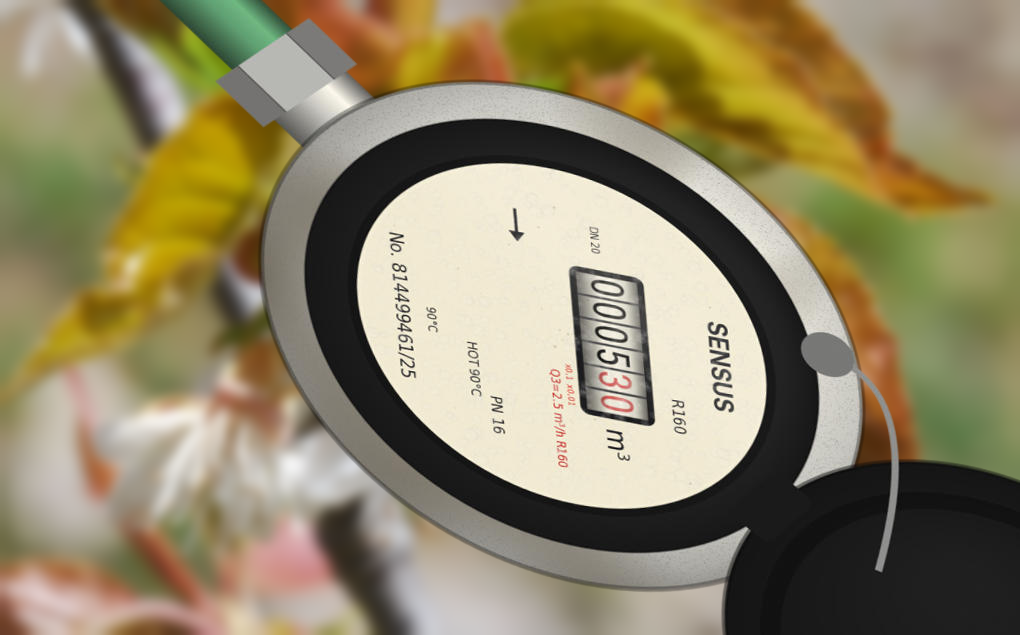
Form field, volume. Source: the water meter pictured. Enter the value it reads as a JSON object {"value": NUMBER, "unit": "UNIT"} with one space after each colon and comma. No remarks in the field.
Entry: {"value": 5.30, "unit": "m³"}
